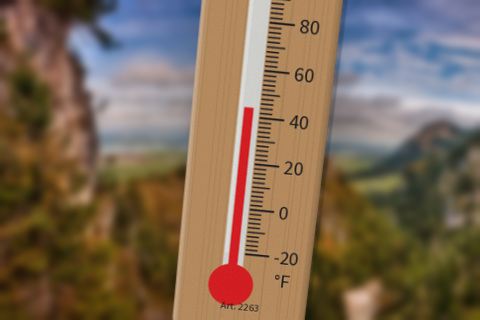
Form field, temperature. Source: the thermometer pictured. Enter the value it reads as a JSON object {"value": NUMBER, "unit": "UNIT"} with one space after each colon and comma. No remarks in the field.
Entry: {"value": 44, "unit": "°F"}
